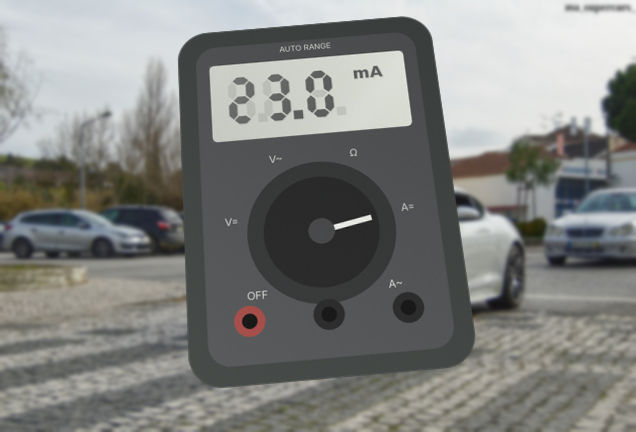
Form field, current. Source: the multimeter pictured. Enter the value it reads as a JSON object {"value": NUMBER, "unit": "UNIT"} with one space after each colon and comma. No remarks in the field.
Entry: {"value": 23.0, "unit": "mA"}
